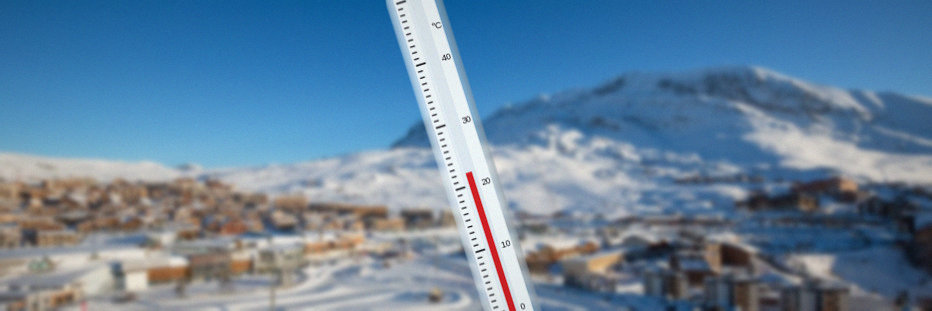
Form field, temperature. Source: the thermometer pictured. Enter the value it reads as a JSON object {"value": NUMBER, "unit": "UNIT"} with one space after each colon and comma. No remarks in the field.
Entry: {"value": 22, "unit": "°C"}
